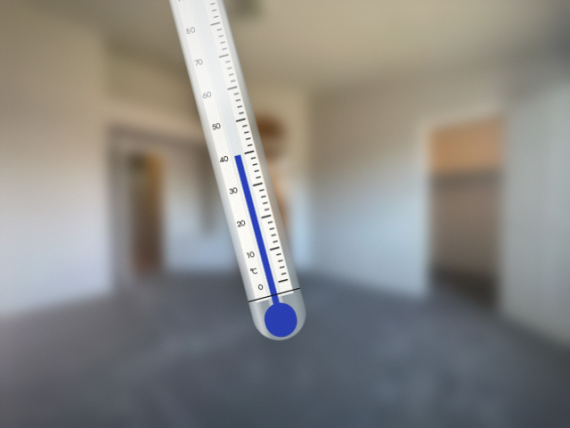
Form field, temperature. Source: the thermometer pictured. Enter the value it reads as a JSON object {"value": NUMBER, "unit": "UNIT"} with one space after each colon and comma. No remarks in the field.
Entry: {"value": 40, "unit": "°C"}
